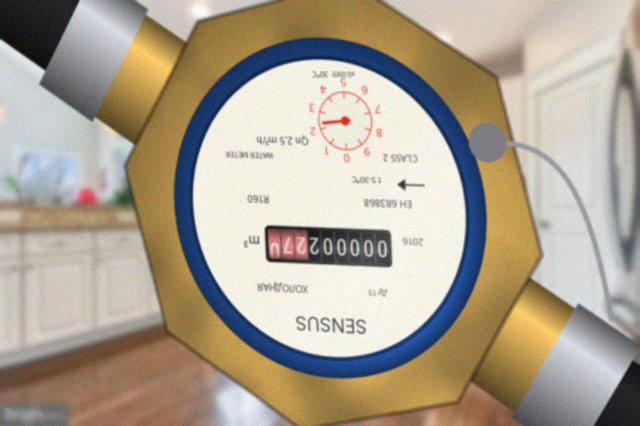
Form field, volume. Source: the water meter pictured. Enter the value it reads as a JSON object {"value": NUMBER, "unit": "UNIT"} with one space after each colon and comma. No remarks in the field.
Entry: {"value": 2.2702, "unit": "m³"}
